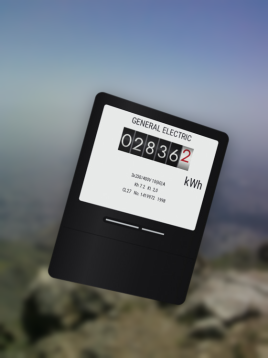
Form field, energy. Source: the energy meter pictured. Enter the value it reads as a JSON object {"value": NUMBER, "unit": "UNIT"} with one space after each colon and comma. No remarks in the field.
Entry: {"value": 2836.2, "unit": "kWh"}
